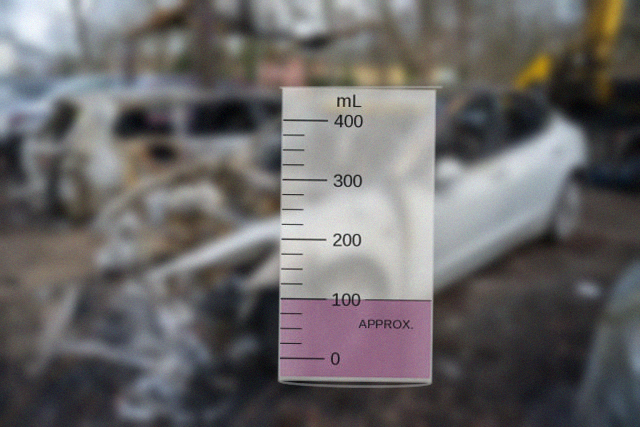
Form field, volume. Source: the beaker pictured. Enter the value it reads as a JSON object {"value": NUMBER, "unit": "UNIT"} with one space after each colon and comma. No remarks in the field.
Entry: {"value": 100, "unit": "mL"}
